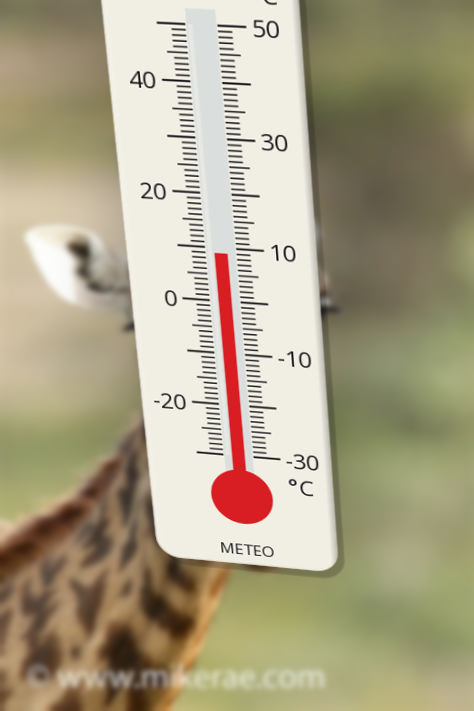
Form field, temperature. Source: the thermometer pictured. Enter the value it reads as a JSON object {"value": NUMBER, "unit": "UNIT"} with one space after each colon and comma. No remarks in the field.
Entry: {"value": 9, "unit": "°C"}
